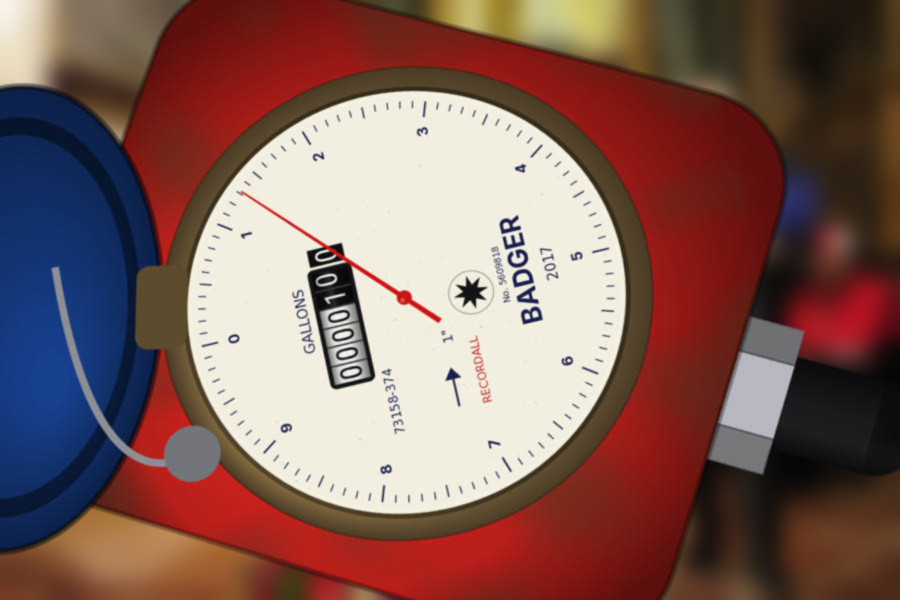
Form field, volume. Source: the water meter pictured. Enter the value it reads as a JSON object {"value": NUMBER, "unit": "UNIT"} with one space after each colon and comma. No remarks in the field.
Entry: {"value": 101.3, "unit": "gal"}
